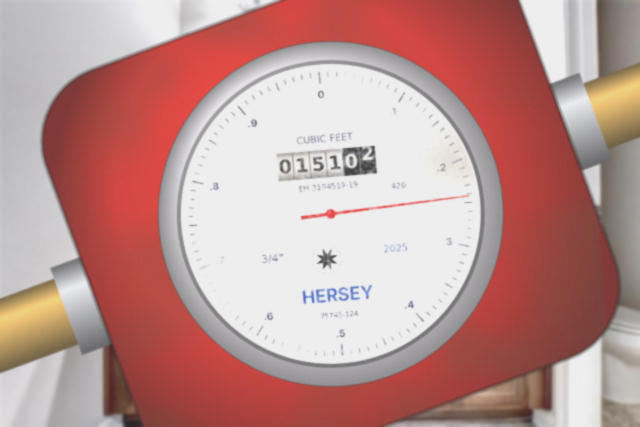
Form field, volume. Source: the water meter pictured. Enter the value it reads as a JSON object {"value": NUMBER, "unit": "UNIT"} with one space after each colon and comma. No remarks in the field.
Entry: {"value": 15102.24, "unit": "ft³"}
